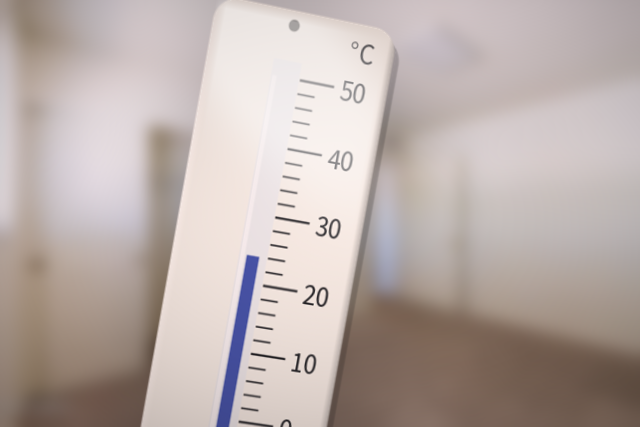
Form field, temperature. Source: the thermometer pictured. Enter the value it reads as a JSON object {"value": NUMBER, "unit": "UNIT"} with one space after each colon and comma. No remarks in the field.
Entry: {"value": 24, "unit": "°C"}
